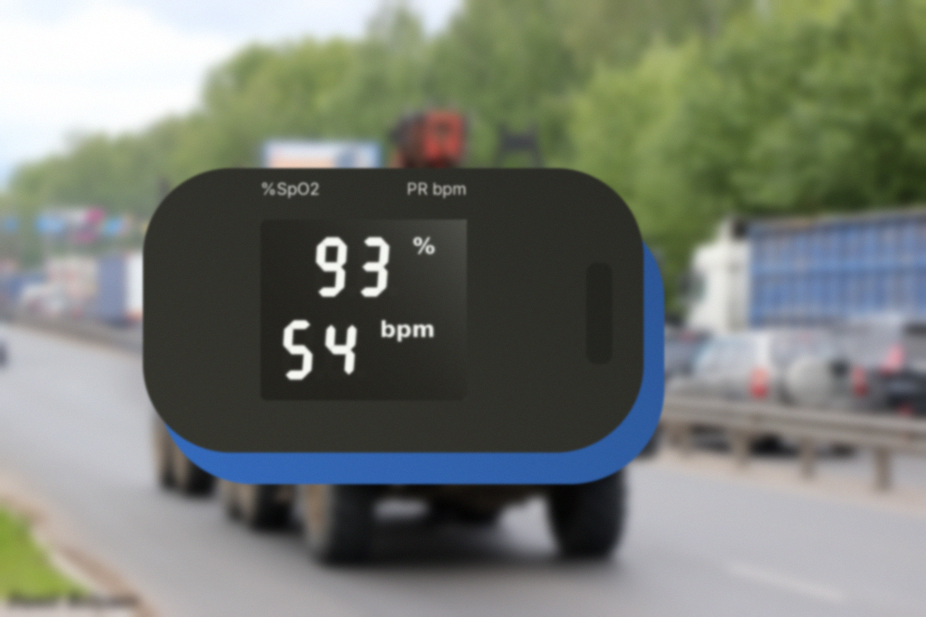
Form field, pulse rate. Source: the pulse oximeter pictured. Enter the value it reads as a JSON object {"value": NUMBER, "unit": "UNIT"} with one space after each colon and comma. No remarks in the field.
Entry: {"value": 54, "unit": "bpm"}
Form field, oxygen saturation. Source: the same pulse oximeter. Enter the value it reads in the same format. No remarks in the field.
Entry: {"value": 93, "unit": "%"}
